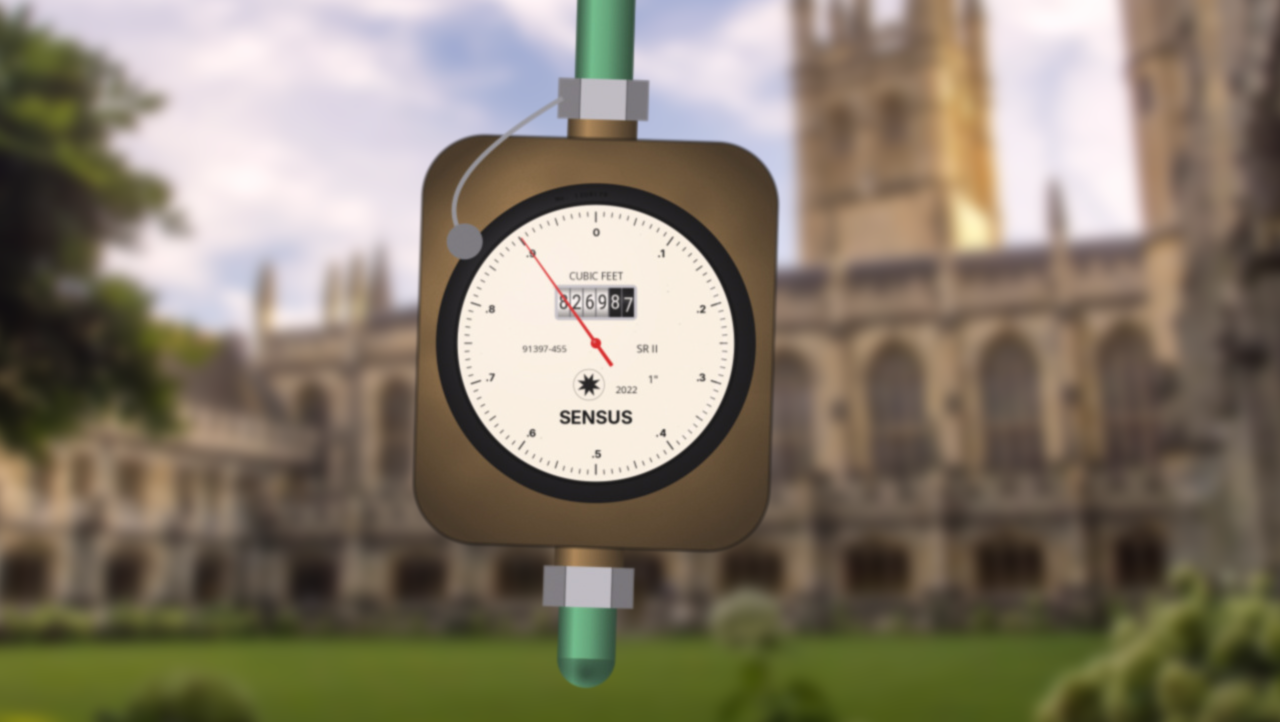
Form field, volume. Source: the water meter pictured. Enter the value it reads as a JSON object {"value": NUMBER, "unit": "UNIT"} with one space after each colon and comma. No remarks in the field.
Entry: {"value": 826986.90, "unit": "ft³"}
